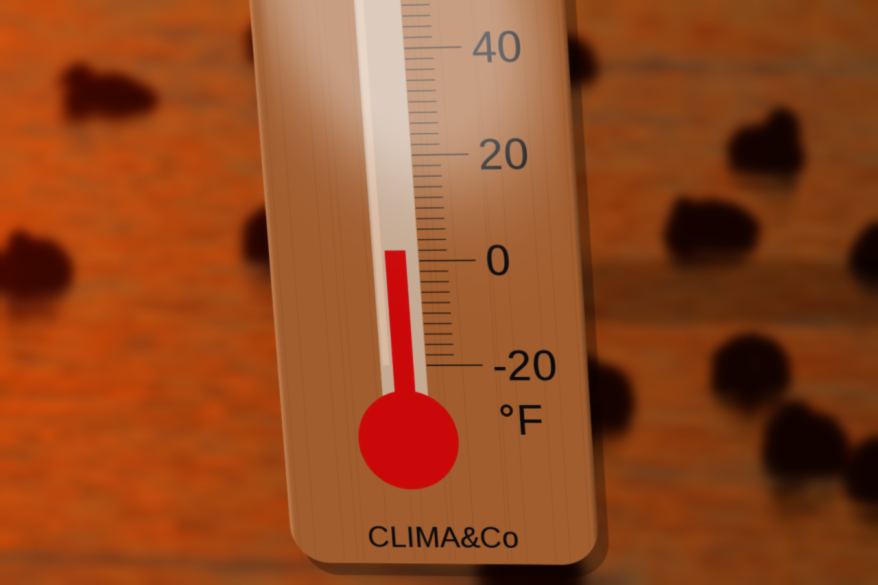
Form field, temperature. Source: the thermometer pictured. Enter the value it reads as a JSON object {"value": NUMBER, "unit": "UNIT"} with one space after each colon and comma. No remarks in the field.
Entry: {"value": 2, "unit": "°F"}
